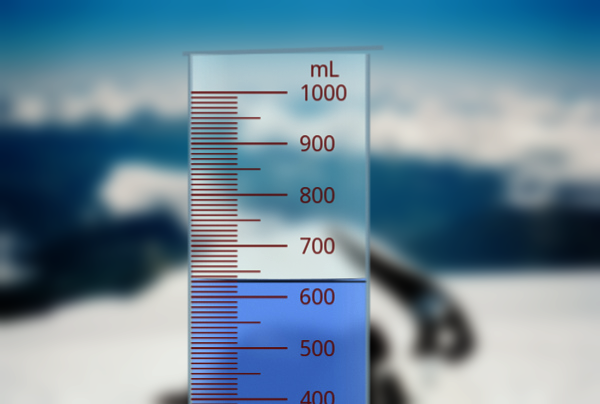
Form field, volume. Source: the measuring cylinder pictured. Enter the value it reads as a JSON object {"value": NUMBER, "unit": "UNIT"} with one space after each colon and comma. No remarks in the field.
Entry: {"value": 630, "unit": "mL"}
